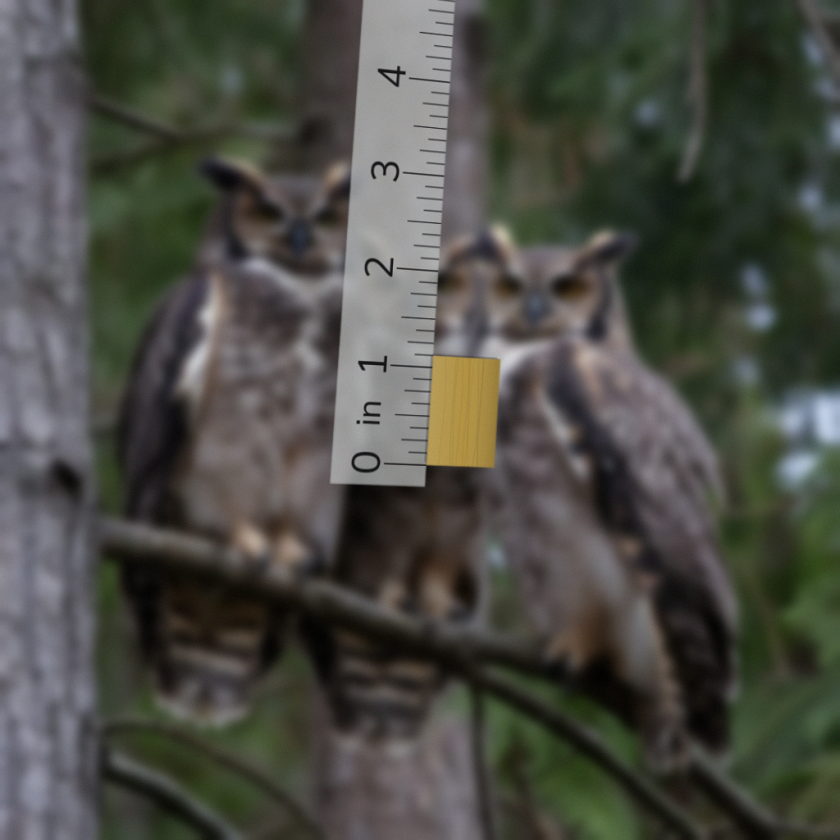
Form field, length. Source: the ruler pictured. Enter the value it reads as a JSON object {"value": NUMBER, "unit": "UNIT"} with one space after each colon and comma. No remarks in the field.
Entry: {"value": 1.125, "unit": "in"}
